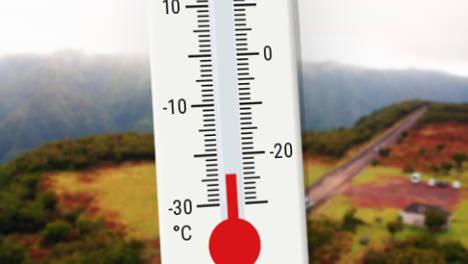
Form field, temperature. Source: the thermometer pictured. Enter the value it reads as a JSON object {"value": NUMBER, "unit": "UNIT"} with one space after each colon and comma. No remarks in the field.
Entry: {"value": -24, "unit": "°C"}
